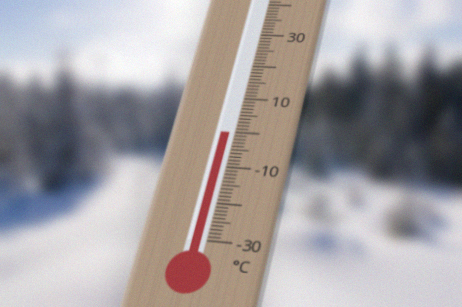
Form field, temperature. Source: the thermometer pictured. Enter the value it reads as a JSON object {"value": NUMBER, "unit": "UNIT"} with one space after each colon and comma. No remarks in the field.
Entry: {"value": 0, "unit": "°C"}
